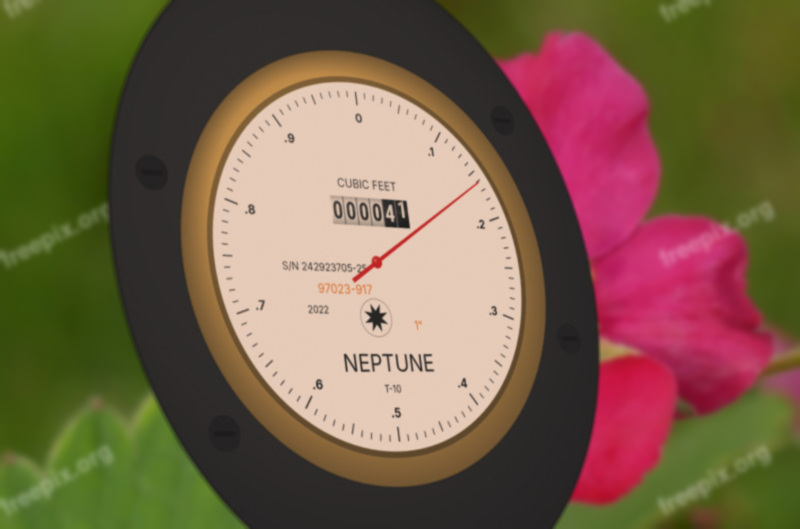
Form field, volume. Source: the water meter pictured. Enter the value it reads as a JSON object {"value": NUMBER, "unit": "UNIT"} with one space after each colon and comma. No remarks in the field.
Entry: {"value": 41.16, "unit": "ft³"}
